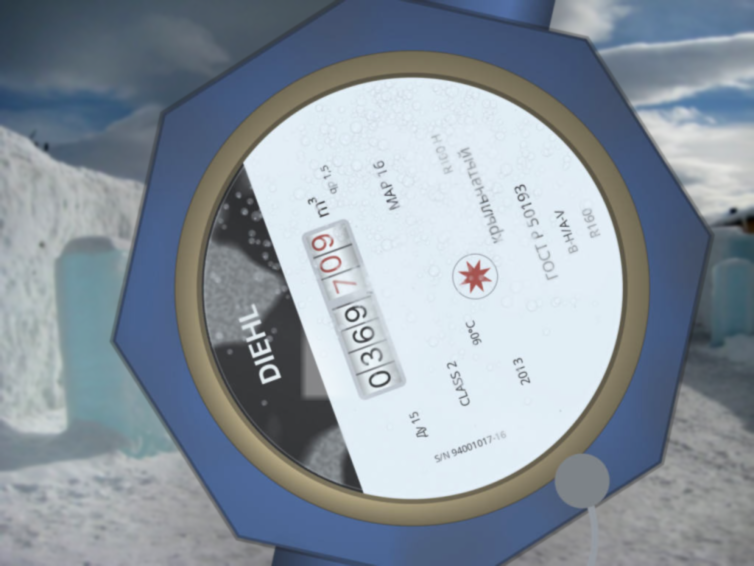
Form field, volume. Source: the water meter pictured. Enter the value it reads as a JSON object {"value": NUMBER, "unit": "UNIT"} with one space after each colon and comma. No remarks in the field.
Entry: {"value": 369.709, "unit": "m³"}
